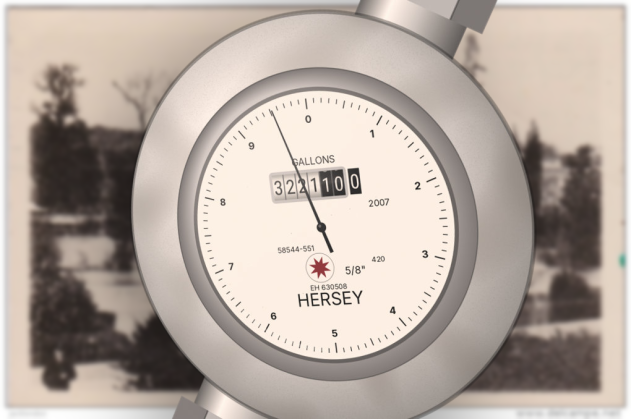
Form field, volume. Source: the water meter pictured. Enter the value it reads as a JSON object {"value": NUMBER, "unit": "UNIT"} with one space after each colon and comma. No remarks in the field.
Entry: {"value": 3221099.5, "unit": "gal"}
